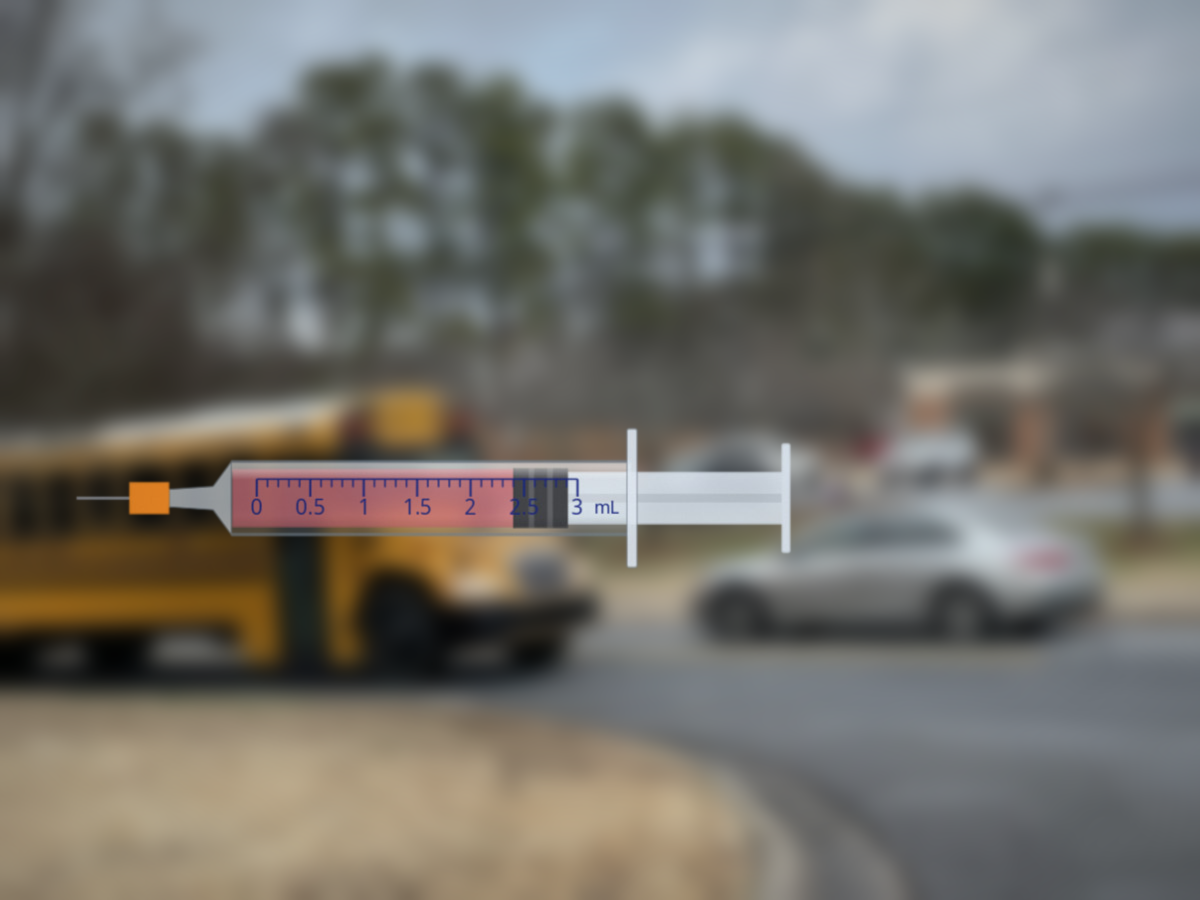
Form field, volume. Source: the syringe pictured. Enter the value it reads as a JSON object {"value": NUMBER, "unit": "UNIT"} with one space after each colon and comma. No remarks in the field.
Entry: {"value": 2.4, "unit": "mL"}
